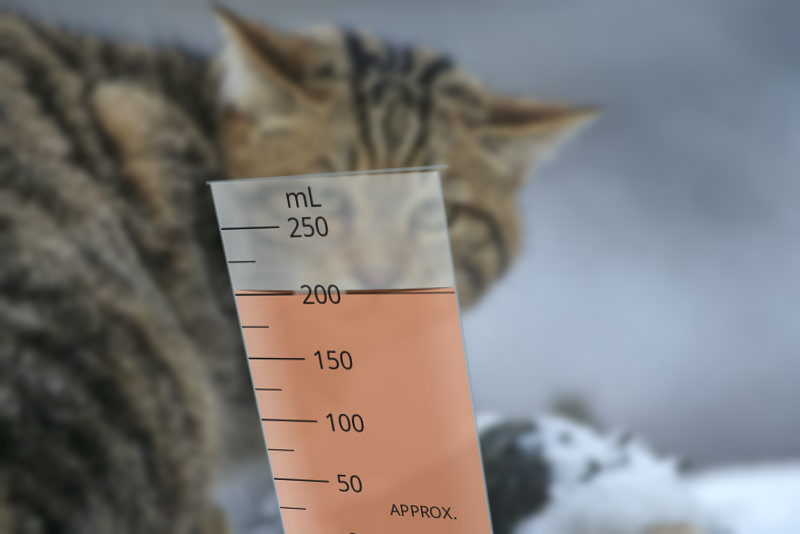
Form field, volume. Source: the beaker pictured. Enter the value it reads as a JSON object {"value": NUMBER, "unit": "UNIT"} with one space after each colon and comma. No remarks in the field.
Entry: {"value": 200, "unit": "mL"}
